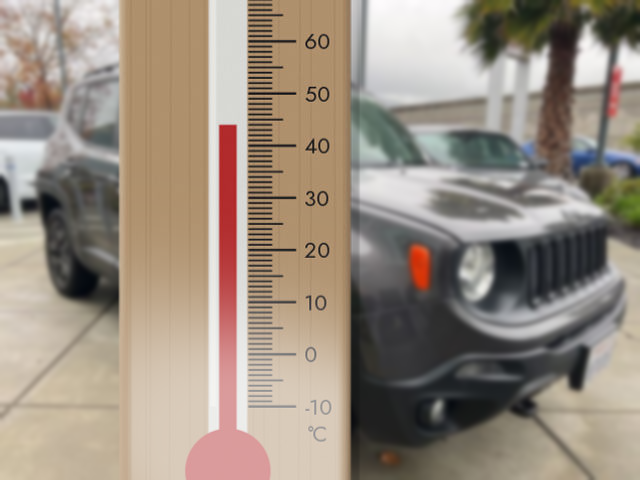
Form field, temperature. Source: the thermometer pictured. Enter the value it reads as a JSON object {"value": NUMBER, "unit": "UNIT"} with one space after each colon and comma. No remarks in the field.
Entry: {"value": 44, "unit": "°C"}
